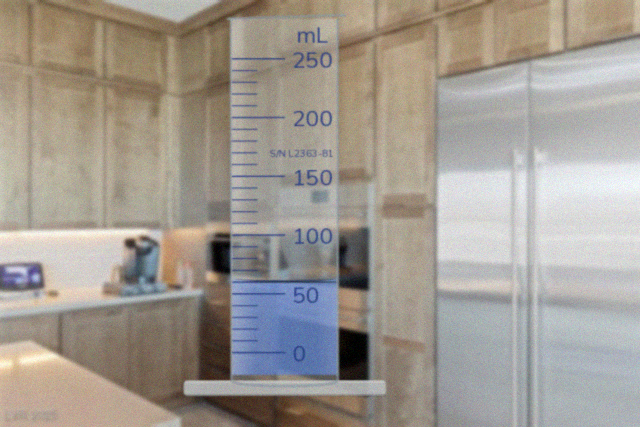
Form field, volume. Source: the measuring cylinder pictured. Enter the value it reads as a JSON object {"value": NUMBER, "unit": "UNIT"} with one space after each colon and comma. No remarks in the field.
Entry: {"value": 60, "unit": "mL"}
